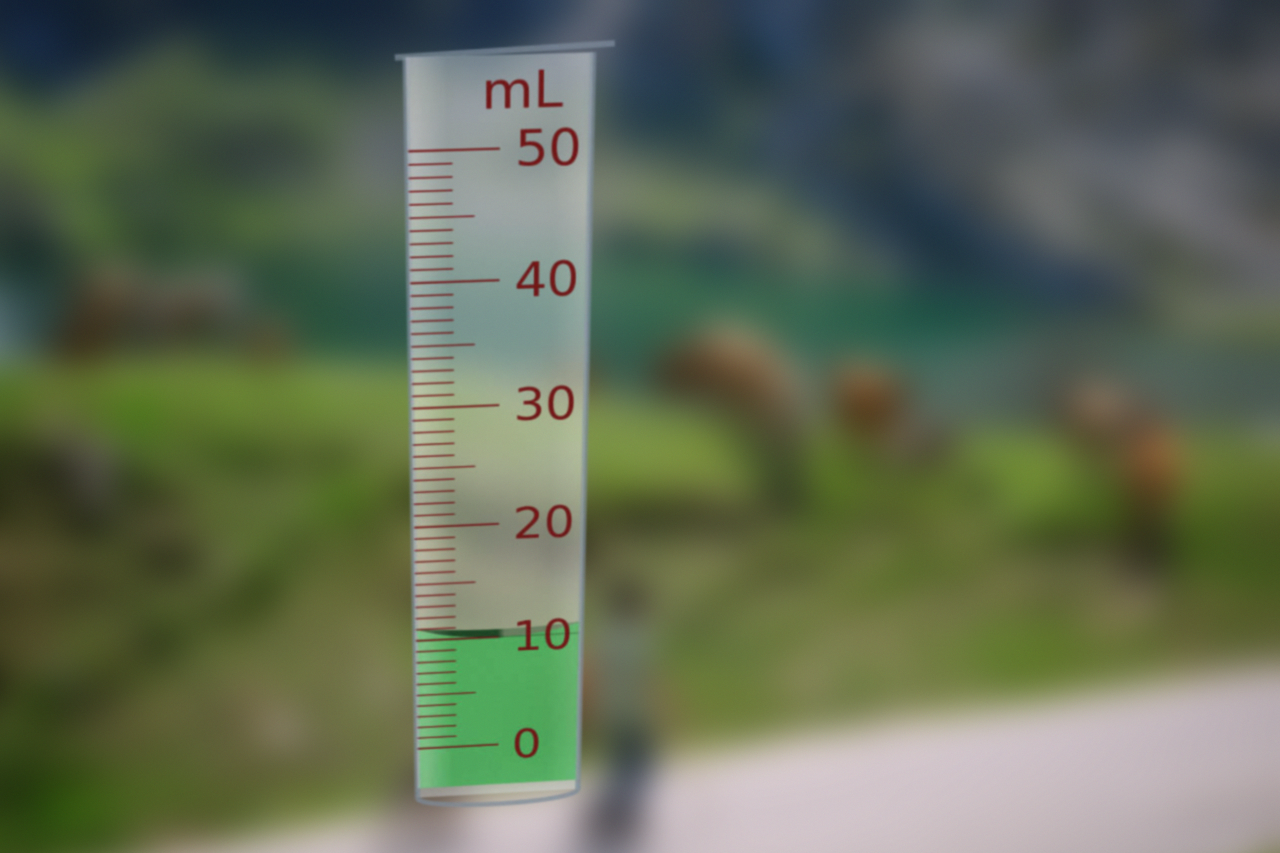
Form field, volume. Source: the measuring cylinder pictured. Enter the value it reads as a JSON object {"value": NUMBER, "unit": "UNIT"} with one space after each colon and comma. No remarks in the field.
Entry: {"value": 10, "unit": "mL"}
